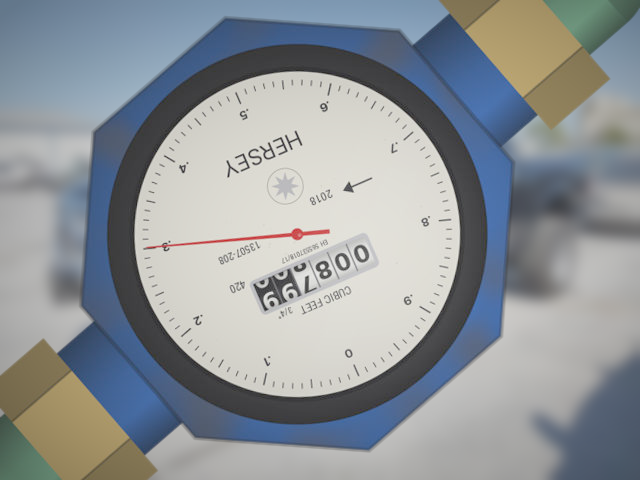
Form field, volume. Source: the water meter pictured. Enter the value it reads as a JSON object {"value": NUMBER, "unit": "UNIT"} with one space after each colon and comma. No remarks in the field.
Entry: {"value": 8799.30, "unit": "ft³"}
